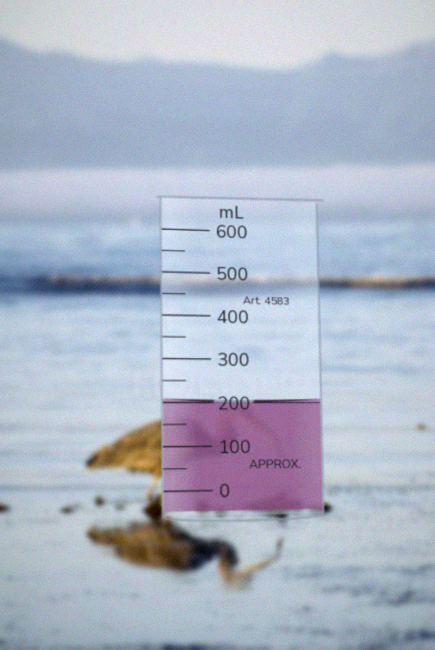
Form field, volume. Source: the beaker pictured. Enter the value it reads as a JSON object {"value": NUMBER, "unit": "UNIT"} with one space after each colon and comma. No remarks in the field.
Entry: {"value": 200, "unit": "mL"}
